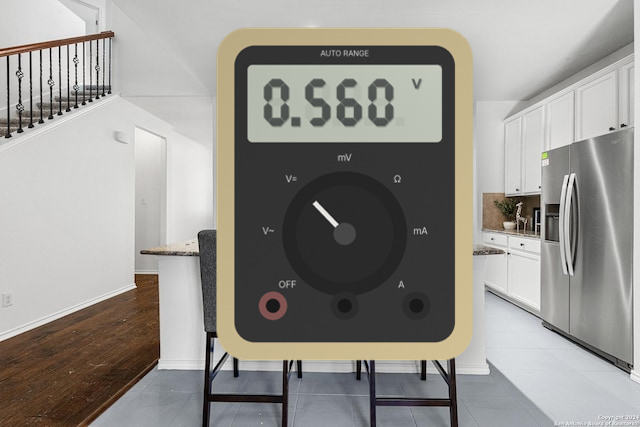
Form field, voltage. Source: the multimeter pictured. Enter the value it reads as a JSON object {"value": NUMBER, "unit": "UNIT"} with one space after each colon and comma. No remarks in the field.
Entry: {"value": 0.560, "unit": "V"}
